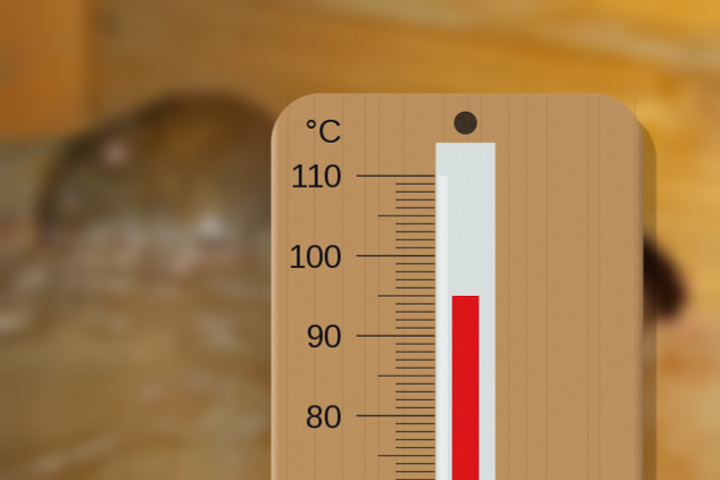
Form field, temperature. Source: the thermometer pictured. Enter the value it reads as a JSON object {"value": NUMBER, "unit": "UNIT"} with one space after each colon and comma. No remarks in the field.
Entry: {"value": 95, "unit": "°C"}
